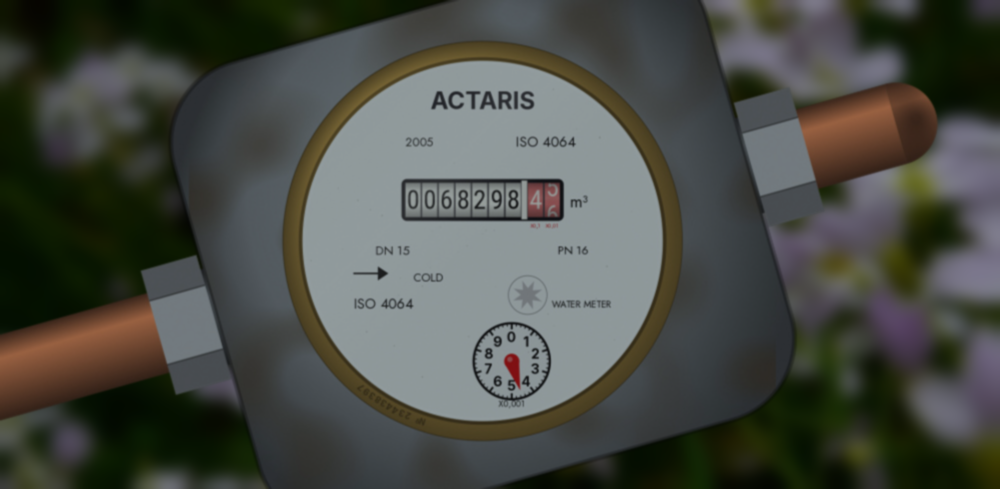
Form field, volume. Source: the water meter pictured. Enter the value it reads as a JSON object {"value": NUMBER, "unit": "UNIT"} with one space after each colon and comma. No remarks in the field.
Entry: {"value": 68298.454, "unit": "m³"}
